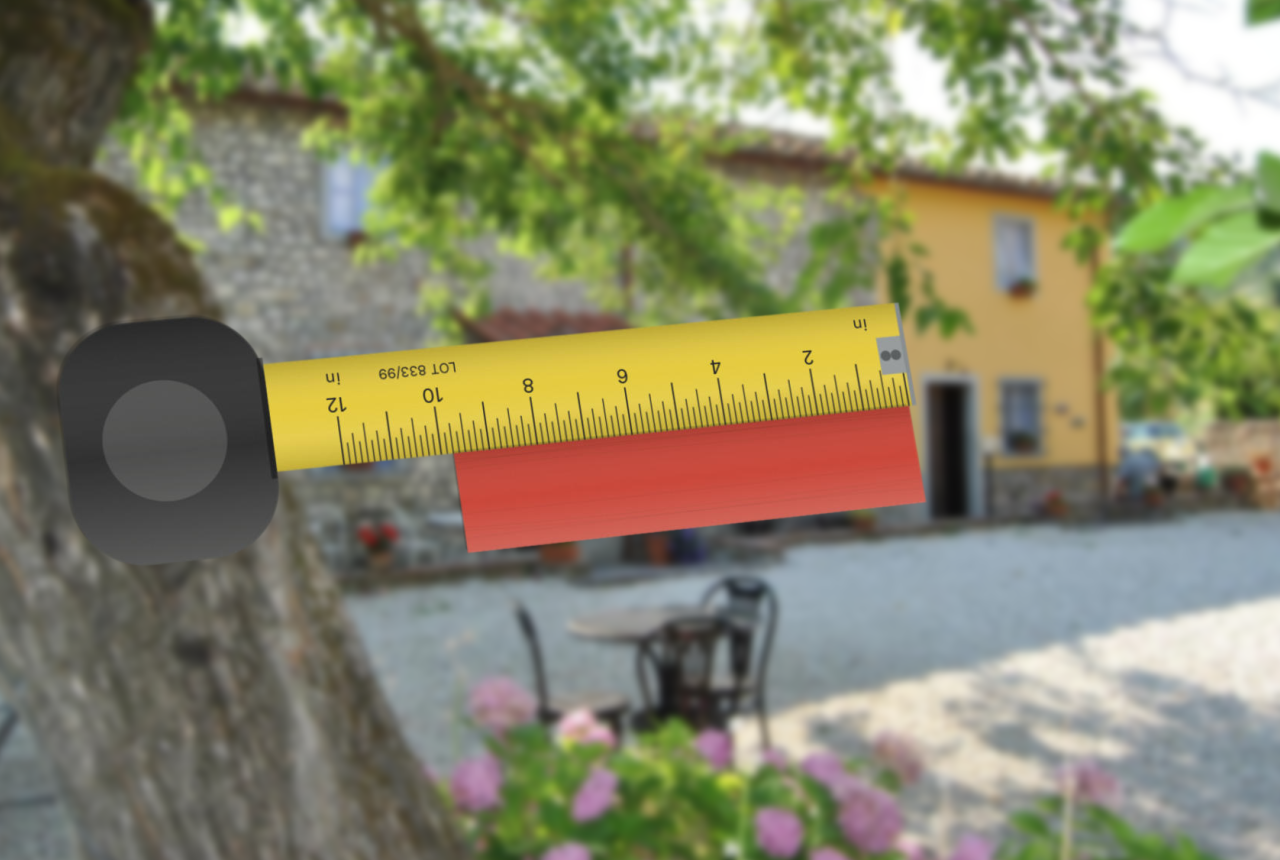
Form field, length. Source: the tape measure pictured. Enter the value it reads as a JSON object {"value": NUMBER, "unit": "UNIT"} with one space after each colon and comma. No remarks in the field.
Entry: {"value": 9.75, "unit": "in"}
